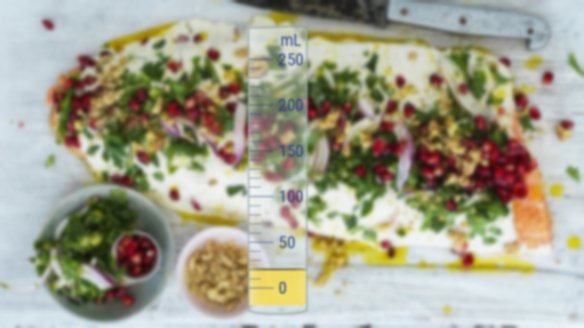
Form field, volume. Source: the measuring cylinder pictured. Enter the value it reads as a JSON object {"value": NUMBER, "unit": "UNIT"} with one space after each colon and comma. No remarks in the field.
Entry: {"value": 20, "unit": "mL"}
